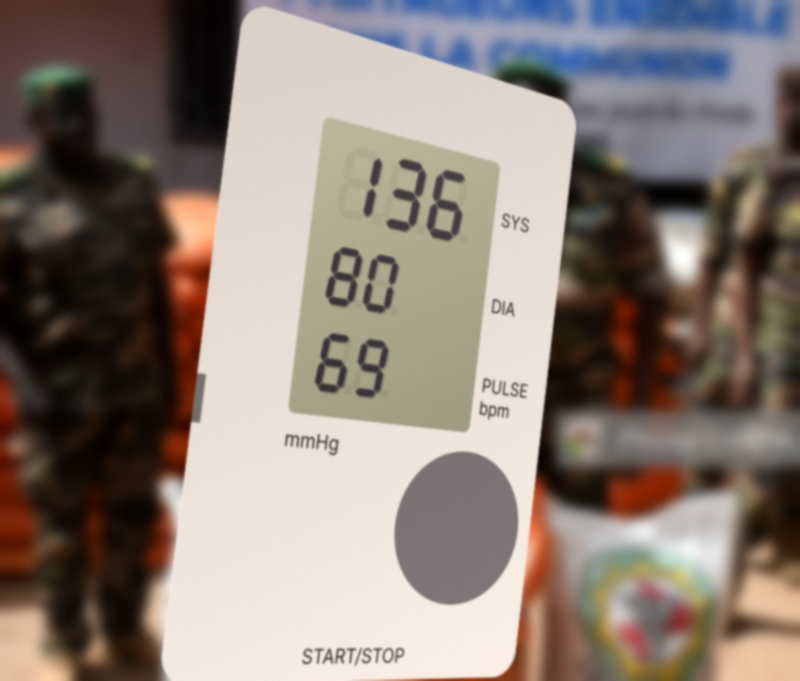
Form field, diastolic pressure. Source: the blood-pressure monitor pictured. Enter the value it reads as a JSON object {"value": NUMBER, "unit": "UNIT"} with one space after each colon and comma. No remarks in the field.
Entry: {"value": 80, "unit": "mmHg"}
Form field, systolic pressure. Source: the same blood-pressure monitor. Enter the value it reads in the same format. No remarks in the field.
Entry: {"value": 136, "unit": "mmHg"}
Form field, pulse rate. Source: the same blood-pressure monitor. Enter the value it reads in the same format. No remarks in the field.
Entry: {"value": 69, "unit": "bpm"}
